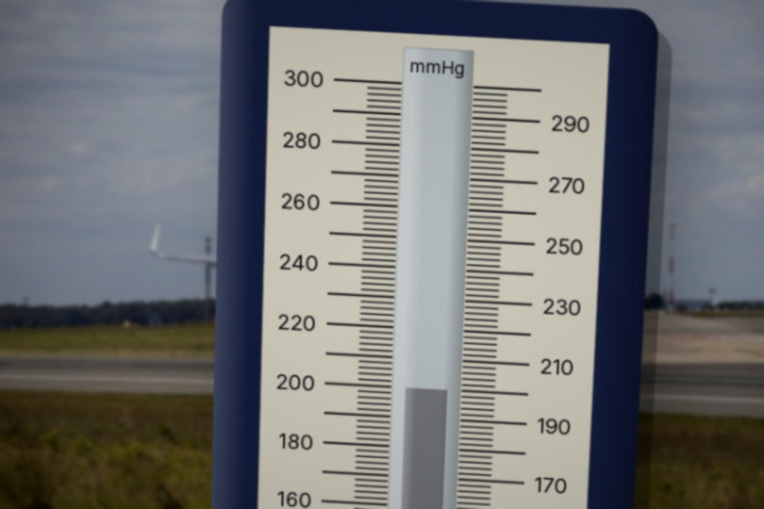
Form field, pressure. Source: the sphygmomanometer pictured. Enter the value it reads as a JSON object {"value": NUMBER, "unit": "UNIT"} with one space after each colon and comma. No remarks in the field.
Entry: {"value": 200, "unit": "mmHg"}
